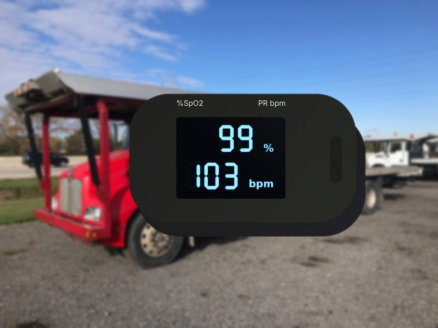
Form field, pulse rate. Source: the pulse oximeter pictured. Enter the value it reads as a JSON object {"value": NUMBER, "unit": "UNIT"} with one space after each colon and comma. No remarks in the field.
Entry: {"value": 103, "unit": "bpm"}
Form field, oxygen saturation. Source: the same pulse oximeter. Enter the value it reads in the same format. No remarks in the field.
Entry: {"value": 99, "unit": "%"}
